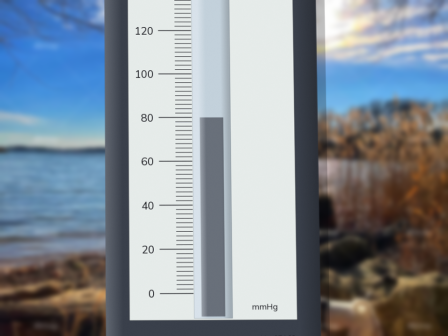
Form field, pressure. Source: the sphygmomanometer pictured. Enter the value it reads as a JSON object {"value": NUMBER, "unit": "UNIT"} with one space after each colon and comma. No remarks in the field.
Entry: {"value": 80, "unit": "mmHg"}
